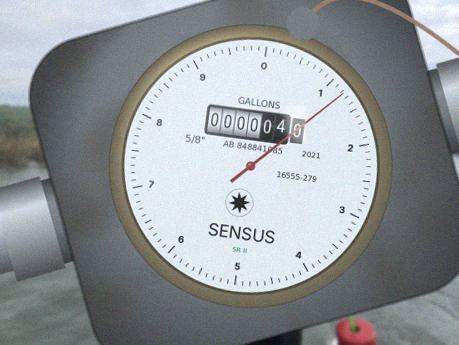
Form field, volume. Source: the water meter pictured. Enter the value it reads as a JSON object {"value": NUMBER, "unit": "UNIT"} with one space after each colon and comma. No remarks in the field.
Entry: {"value": 41.2, "unit": "gal"}
